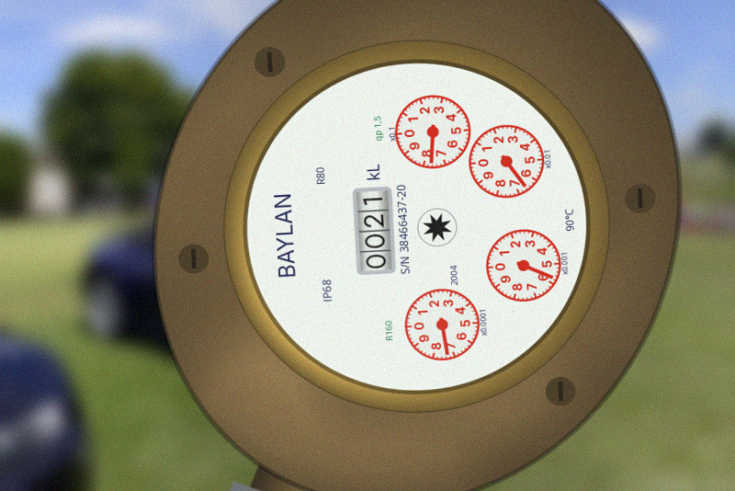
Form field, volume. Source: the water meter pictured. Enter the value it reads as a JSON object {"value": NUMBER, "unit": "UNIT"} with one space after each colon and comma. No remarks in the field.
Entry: {"value": 21.7657, "unit": "kL"}
